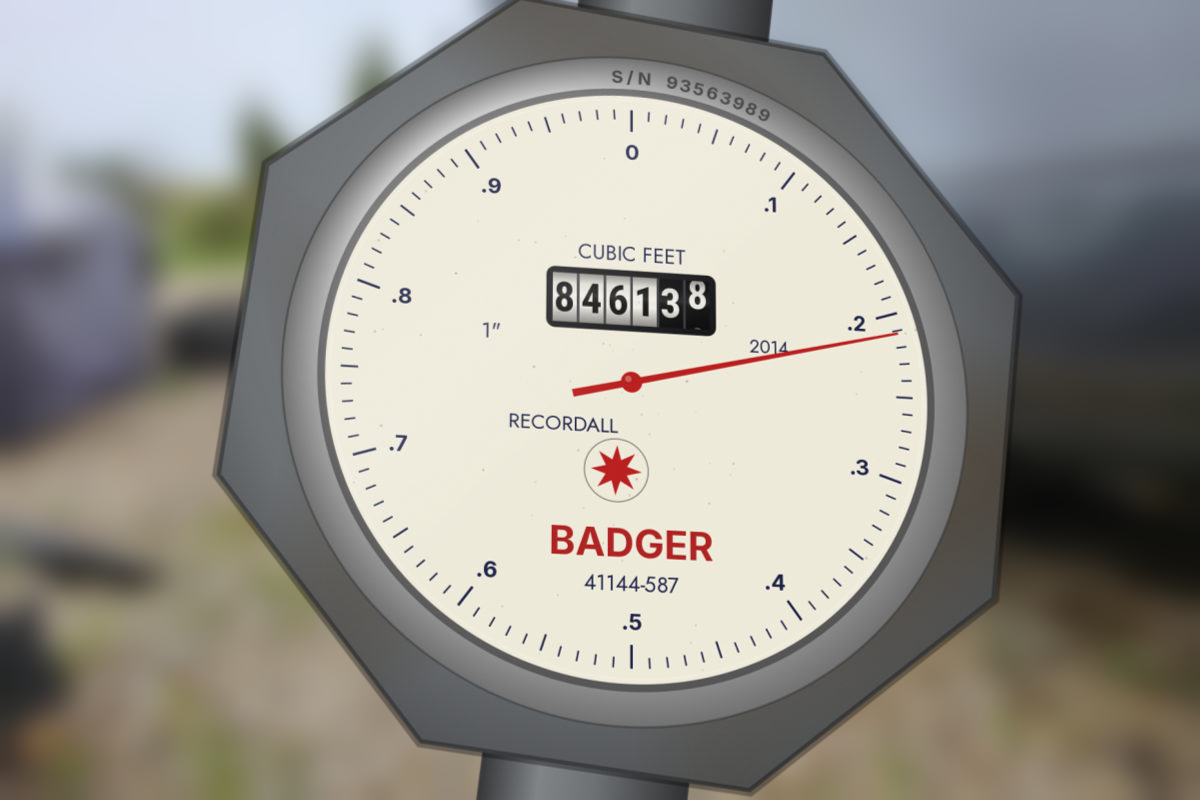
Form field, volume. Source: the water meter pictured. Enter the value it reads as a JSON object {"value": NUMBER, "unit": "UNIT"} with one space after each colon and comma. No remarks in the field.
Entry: {"value": 846138.21, "unit": "ft³"}
